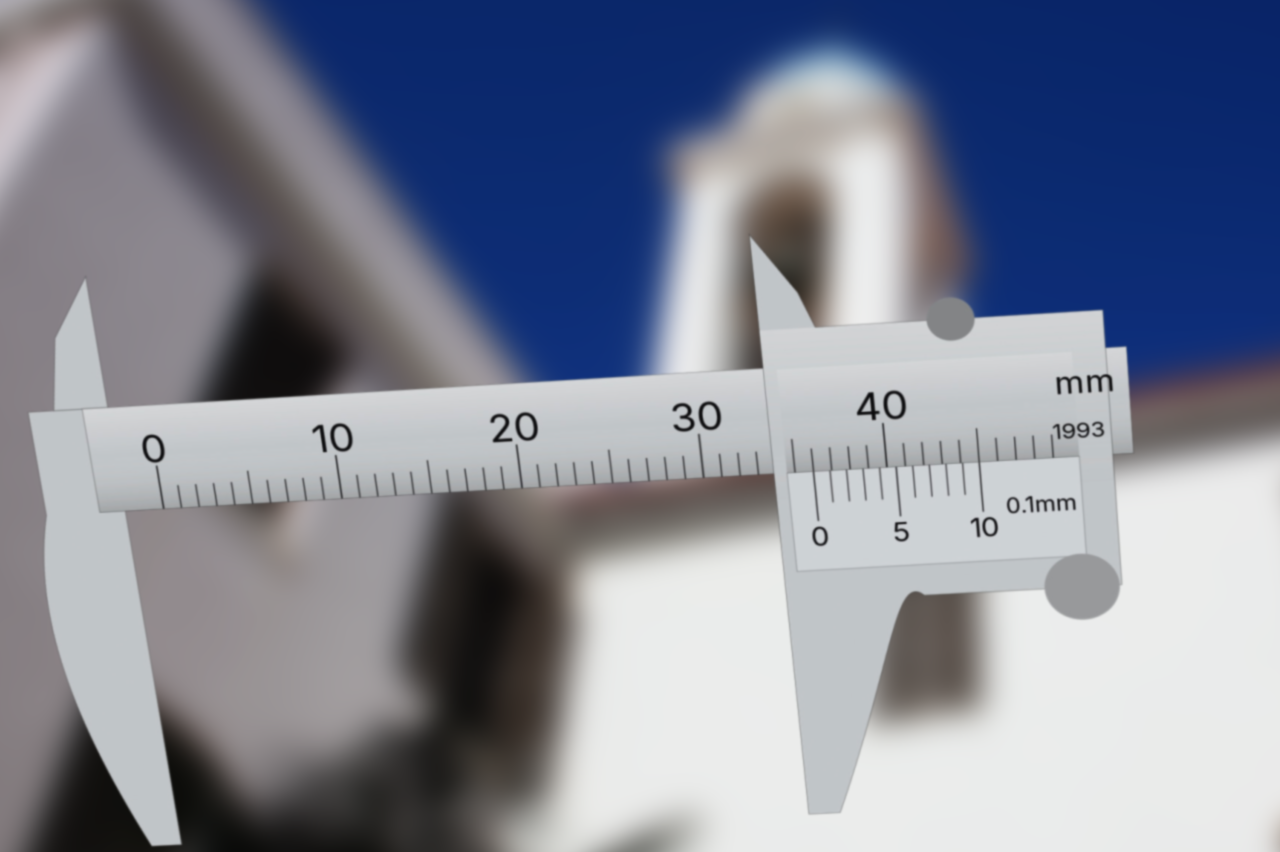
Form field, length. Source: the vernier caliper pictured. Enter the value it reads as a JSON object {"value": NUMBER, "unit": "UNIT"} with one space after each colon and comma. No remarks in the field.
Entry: {"value": 36.0, "unit": "mm"}
